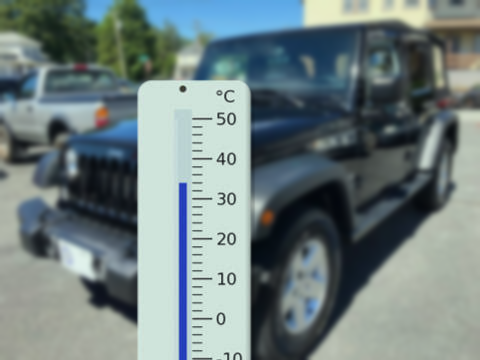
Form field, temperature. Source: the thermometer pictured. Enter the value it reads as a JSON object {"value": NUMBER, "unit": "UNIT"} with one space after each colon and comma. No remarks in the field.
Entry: {"value": 34, "unit": "°C"}
